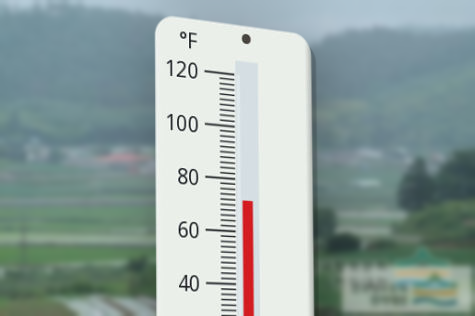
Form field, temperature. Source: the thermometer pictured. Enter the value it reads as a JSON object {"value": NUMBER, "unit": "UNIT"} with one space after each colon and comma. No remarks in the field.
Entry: {"value": 72, "unit": "°F"}
